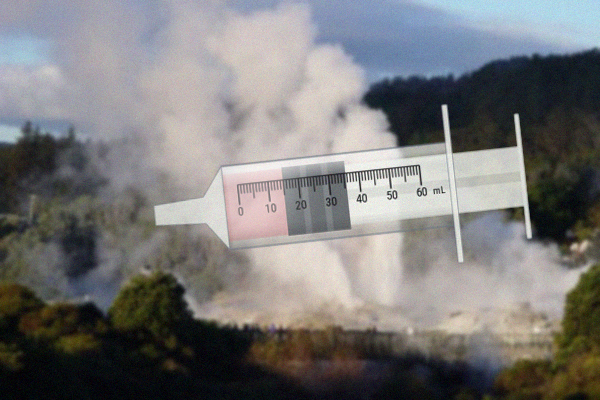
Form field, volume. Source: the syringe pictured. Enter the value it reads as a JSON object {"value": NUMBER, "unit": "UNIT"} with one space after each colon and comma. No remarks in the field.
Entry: {"value": 15, "unit": "mL"}
